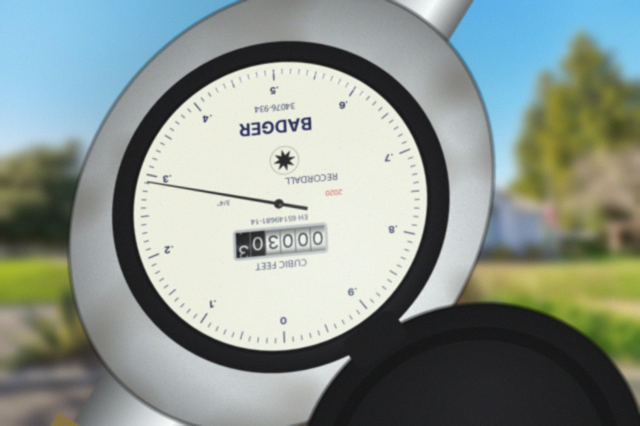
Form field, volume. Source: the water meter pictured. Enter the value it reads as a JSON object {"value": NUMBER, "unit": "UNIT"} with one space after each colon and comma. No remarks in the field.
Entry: {"value": 303.29, "unit": "ft³"}
